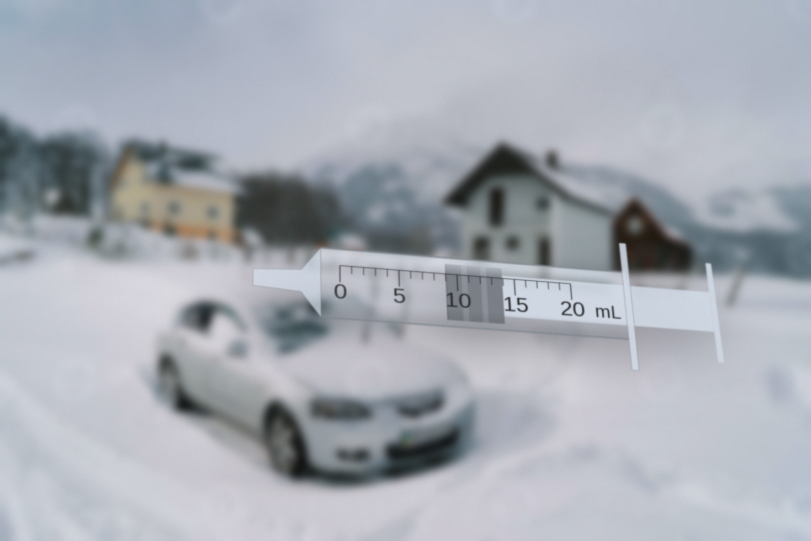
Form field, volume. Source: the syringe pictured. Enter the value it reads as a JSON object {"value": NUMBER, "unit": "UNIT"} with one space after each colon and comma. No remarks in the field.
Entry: {"value": 9, "unit": "mL"}
